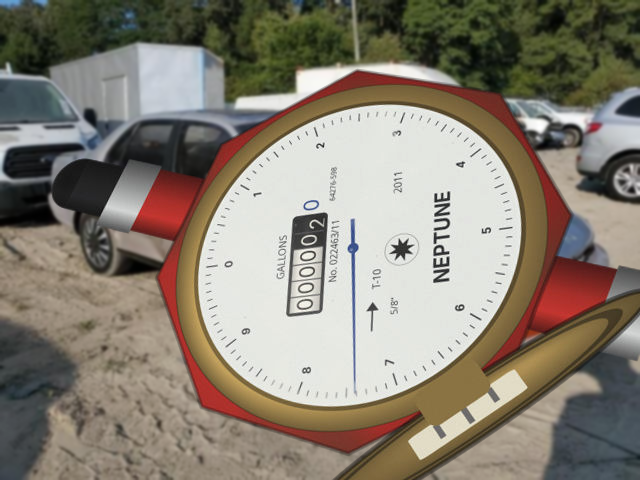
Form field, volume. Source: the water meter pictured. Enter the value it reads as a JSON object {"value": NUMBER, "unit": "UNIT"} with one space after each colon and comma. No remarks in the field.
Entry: {"value": 17.4, "unit": "gal"}
